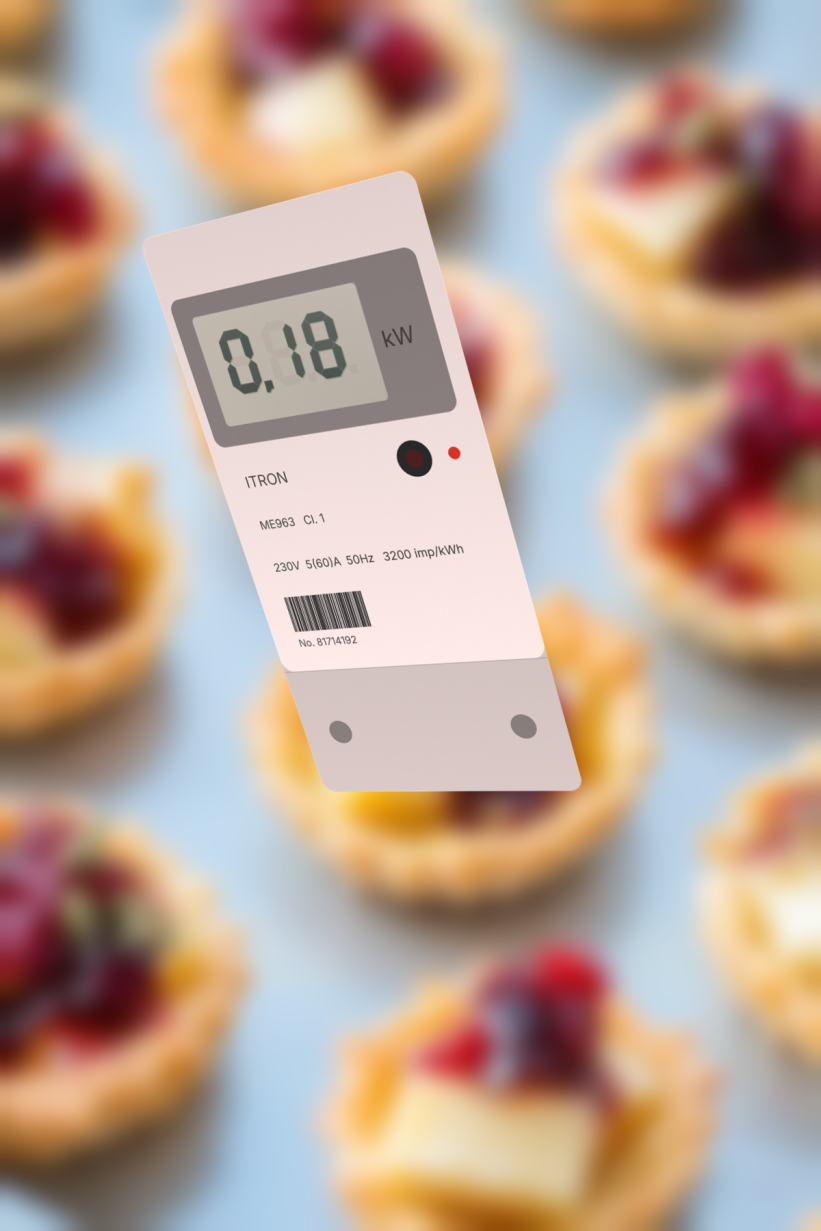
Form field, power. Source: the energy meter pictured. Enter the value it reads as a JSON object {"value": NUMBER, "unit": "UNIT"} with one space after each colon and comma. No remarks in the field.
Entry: {"value": 0.18, "unit": "kW"}
